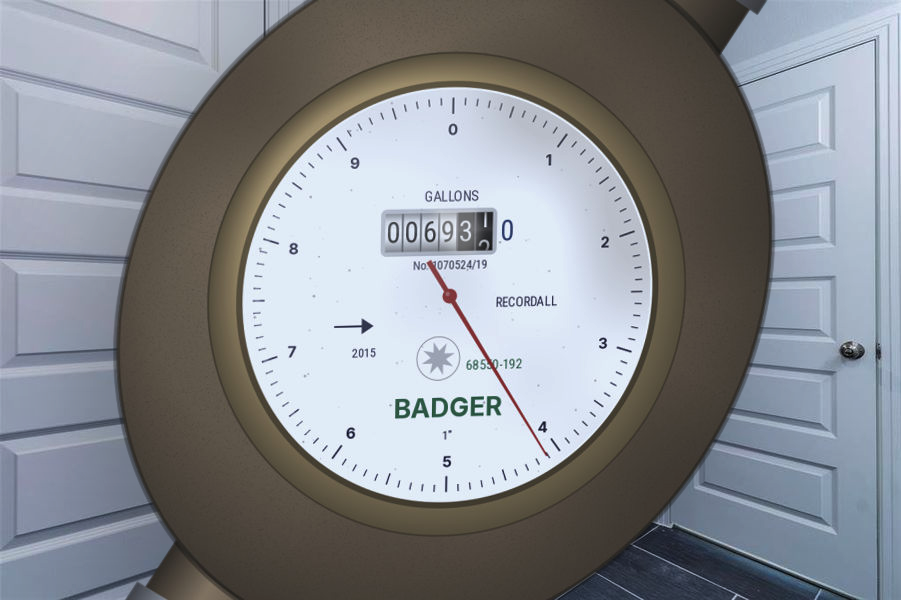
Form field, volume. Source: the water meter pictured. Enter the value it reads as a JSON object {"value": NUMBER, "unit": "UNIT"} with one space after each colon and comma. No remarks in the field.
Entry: {"value": 69314.1, "unit": "gal"}
